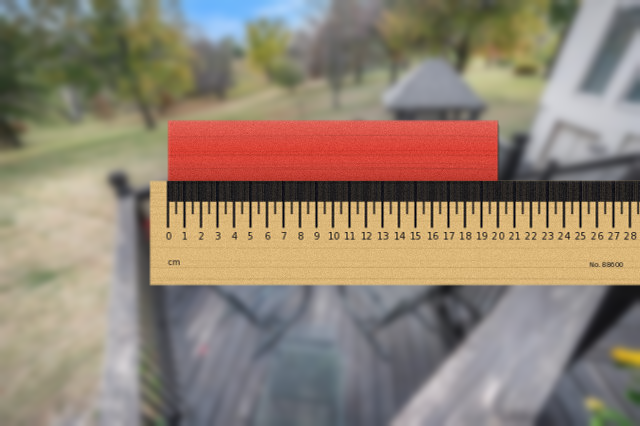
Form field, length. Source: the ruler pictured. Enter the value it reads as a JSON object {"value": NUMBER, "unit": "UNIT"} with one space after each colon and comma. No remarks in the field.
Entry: {"value": 20, "unit": "cm"}
